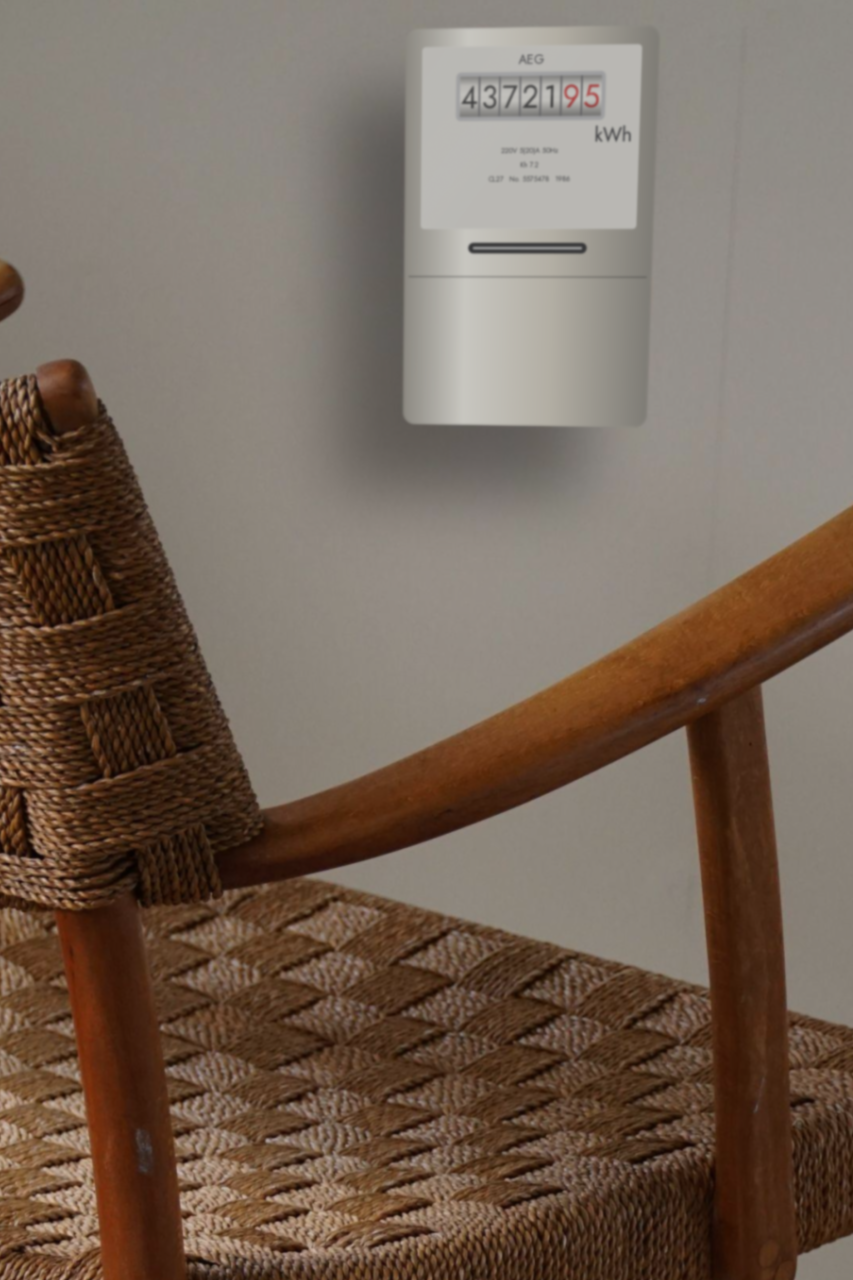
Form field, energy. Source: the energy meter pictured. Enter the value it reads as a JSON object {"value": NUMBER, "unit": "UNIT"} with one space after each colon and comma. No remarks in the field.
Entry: {"value": 43721.95, "unit": "kWh"}
